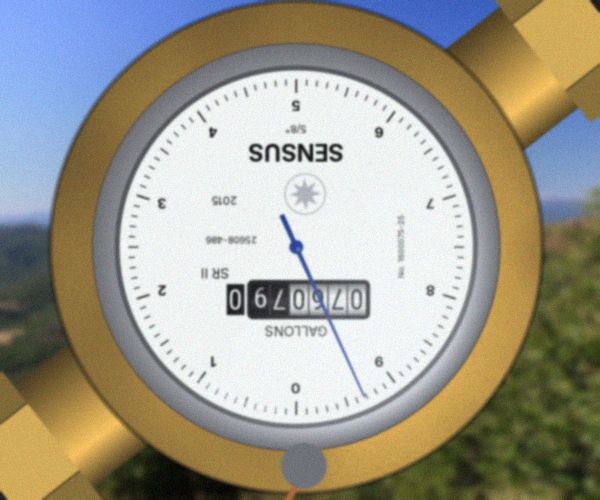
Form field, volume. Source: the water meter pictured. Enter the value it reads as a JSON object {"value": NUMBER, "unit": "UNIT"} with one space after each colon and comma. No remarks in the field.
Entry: {"value": 760789.3, "unit": "gal"}
